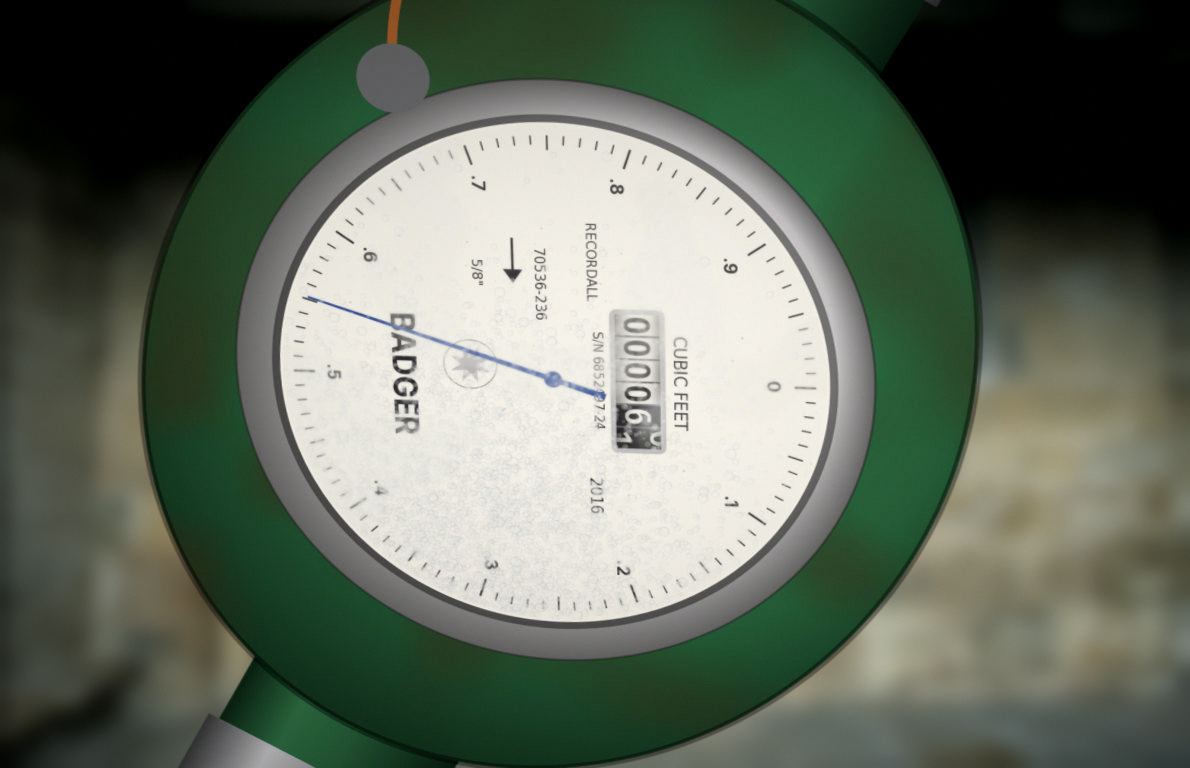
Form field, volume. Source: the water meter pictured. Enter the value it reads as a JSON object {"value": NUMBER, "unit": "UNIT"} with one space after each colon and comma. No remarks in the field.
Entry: {"value": 60.55, "unit": "ft³"}
